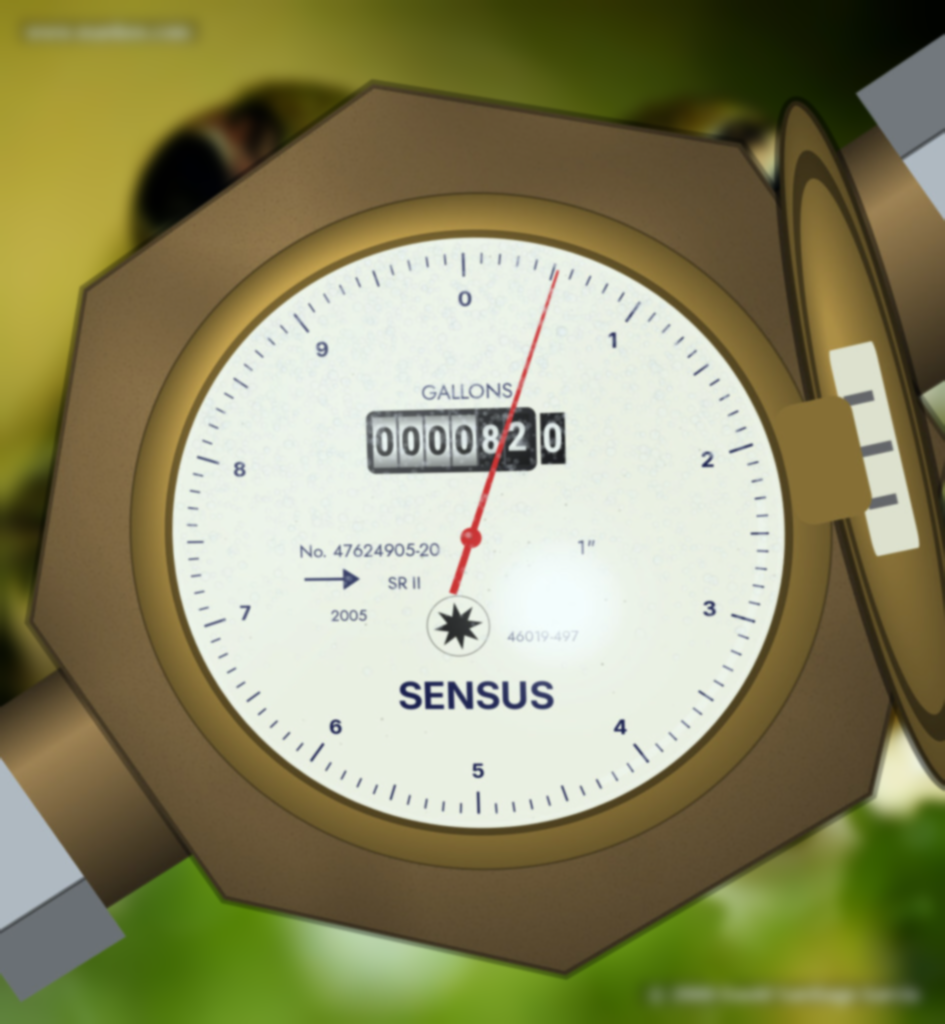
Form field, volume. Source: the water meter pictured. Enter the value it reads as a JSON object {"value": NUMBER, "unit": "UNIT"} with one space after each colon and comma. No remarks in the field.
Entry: {"value": 820.5, "unit": "gal"}
